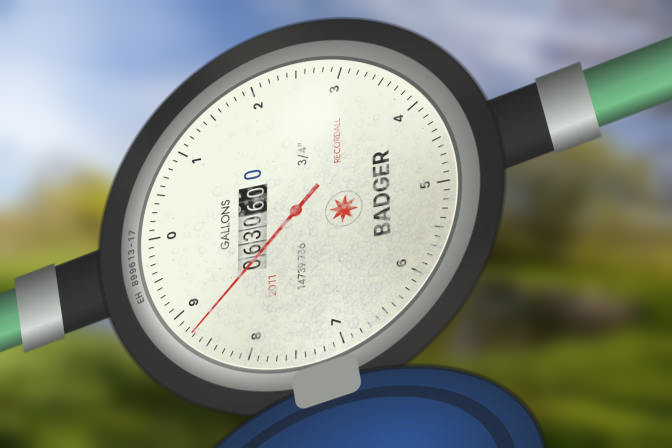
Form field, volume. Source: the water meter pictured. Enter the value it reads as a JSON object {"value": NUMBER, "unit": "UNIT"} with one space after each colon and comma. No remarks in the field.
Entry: {"value": 630598.7, "unit": "gal"}
